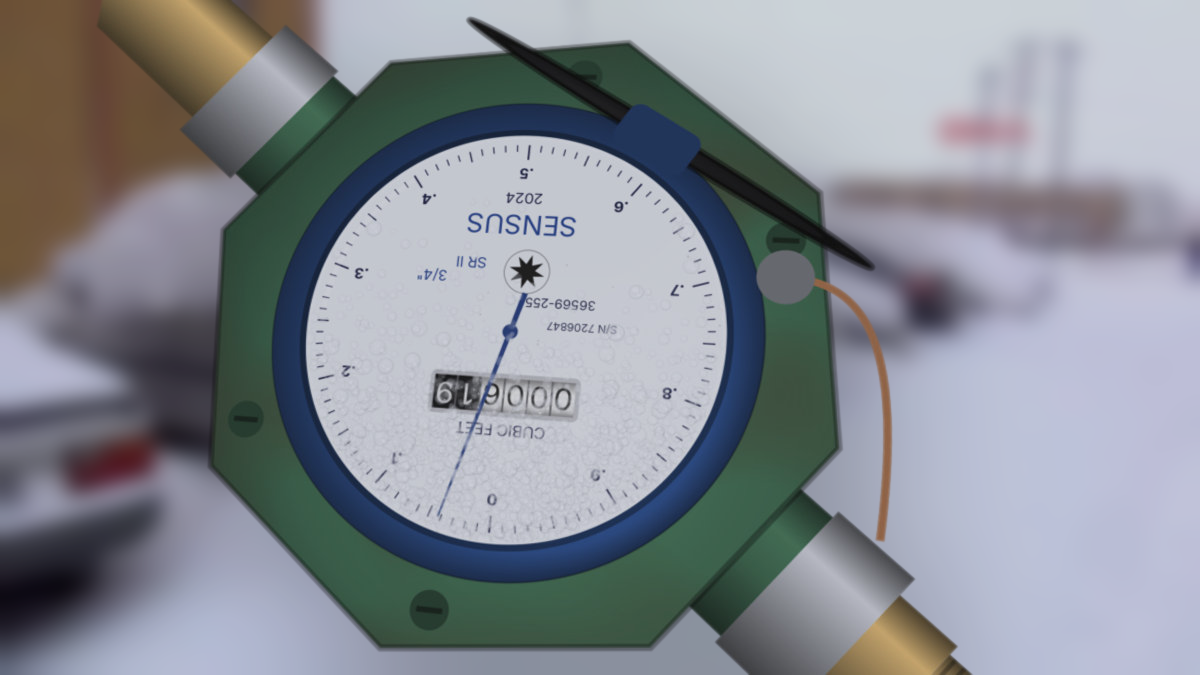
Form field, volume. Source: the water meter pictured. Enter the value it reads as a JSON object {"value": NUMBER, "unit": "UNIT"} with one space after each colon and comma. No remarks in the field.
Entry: {"value": 619.04, "unit": "ft³"}
